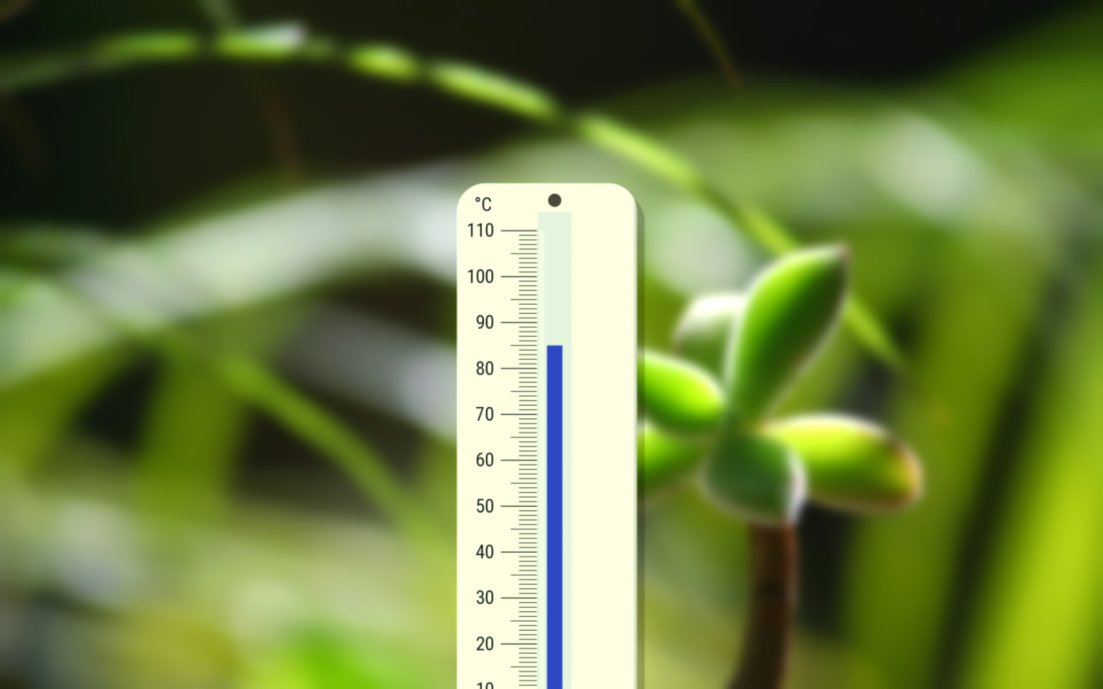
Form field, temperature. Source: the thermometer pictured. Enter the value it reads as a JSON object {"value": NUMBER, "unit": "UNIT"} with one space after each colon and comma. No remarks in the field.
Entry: {"value": 85, "unit": "°C"}
